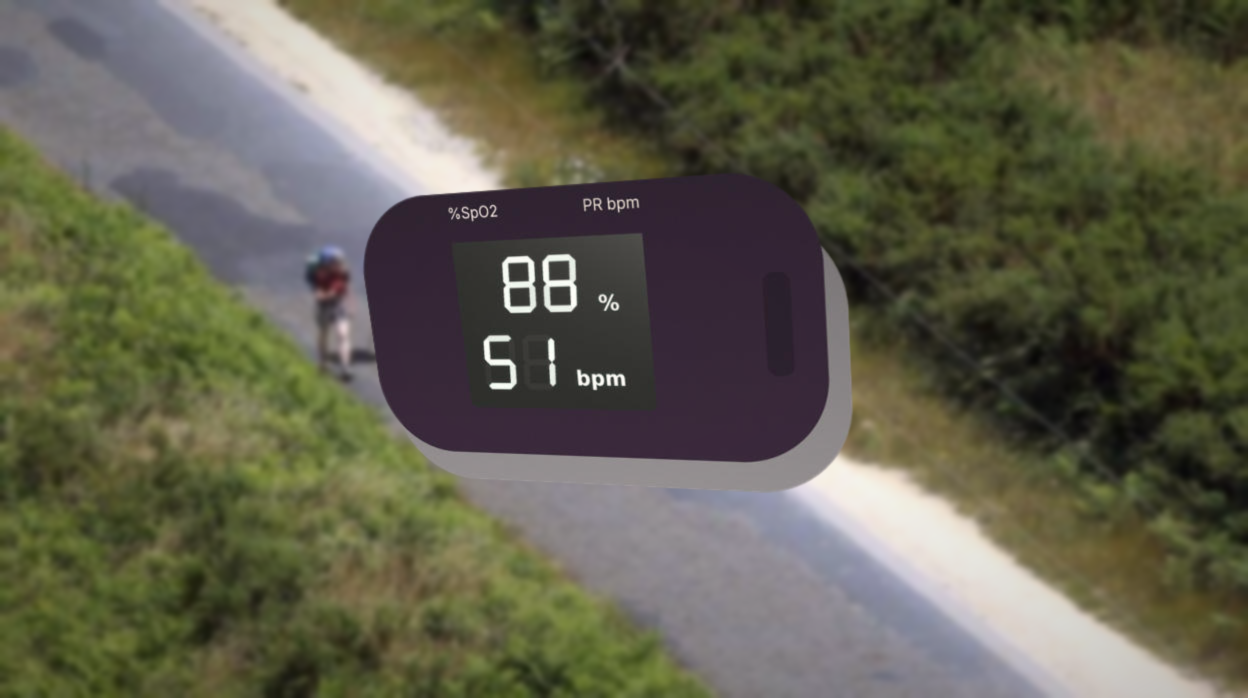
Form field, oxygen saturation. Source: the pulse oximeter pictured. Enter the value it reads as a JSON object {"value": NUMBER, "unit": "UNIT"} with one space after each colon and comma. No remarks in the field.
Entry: {"value": 88, "unit": "%"}
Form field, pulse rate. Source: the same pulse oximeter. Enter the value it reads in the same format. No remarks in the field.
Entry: {"value": 51, "unit": "bpm"}
